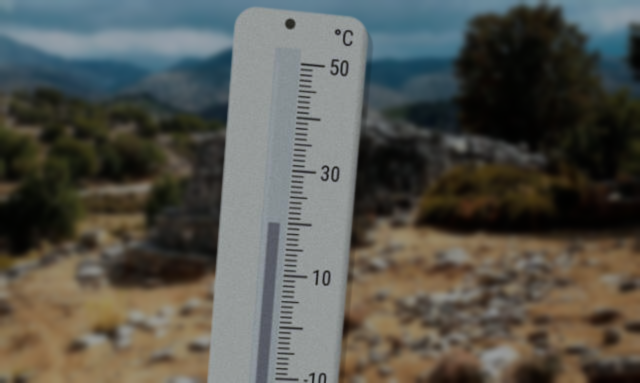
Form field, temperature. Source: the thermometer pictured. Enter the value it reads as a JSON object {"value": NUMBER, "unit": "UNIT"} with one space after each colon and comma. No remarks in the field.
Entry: {"value": 20, "unit": "°C"}
